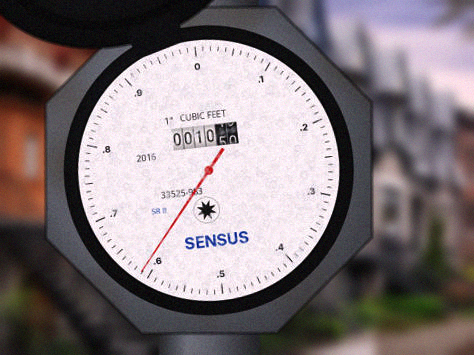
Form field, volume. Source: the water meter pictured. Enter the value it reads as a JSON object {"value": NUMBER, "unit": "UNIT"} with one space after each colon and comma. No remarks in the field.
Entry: {"value": 1049.61, "unit": "ft³"}
